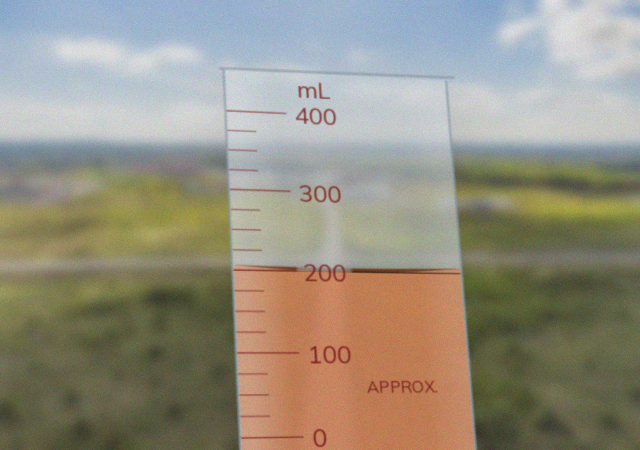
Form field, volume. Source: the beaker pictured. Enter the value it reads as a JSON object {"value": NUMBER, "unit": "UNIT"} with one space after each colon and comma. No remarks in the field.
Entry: {"value": 200, "unit": "mL"}
